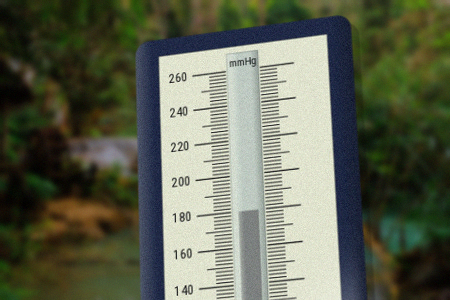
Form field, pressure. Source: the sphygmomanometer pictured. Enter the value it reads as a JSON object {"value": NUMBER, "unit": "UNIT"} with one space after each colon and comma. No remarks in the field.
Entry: {"value": 180, "unit": "mmHg"}
